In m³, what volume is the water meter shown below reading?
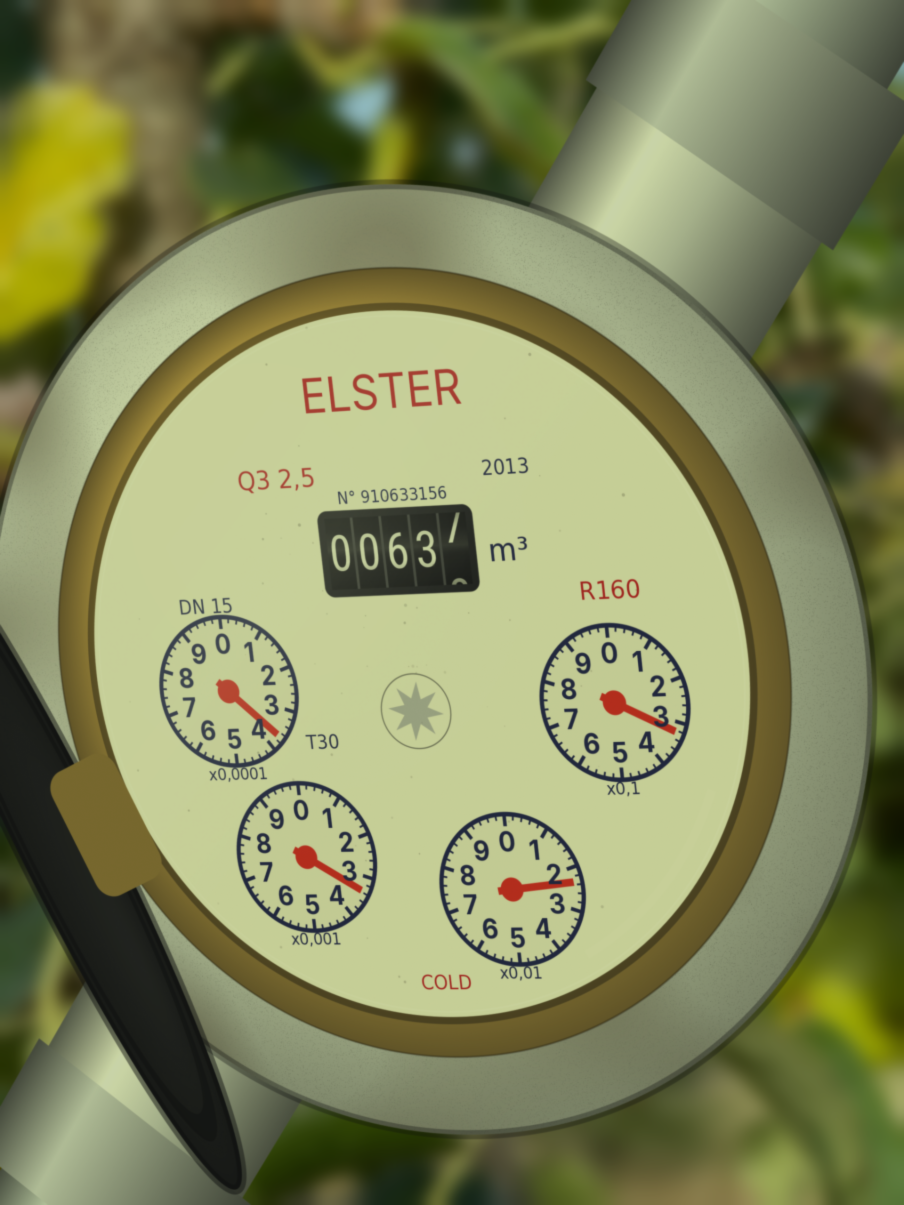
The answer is 637.3233 m³
